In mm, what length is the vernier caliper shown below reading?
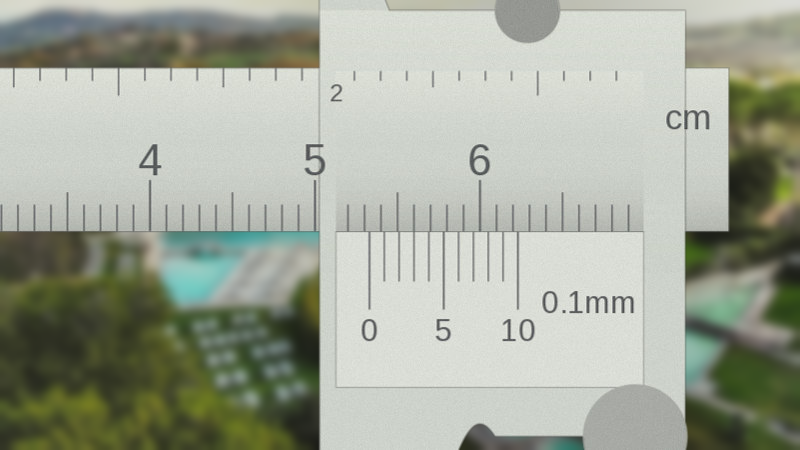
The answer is 53.3 mm
